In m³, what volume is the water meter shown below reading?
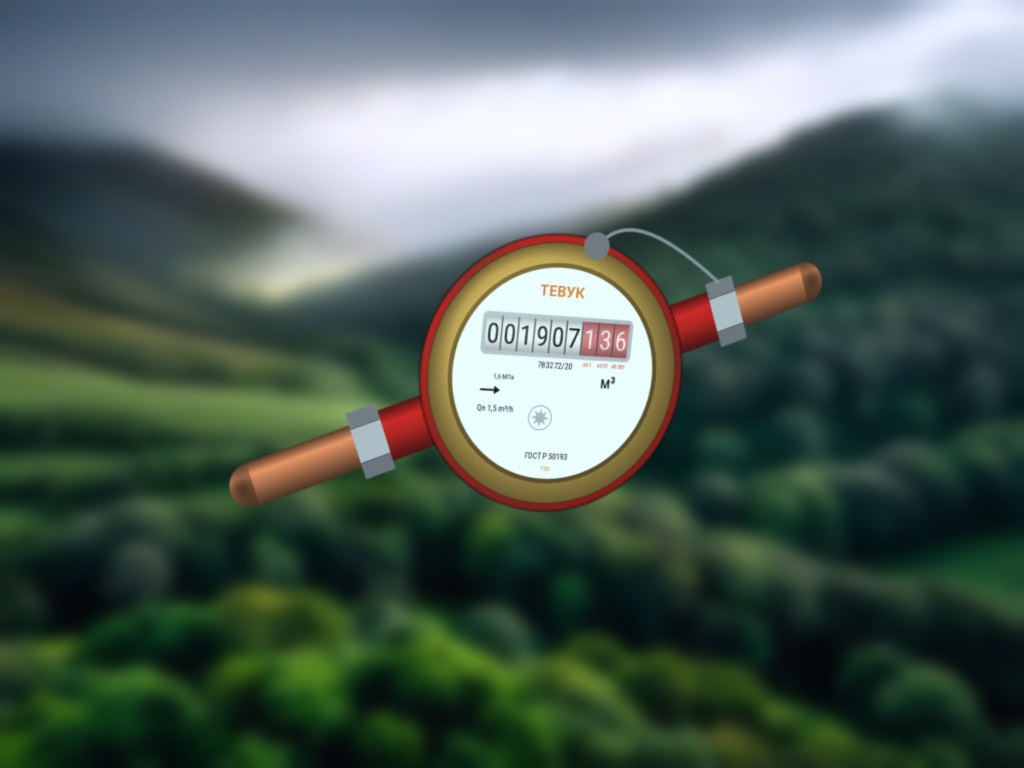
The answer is 1907.136 m³
